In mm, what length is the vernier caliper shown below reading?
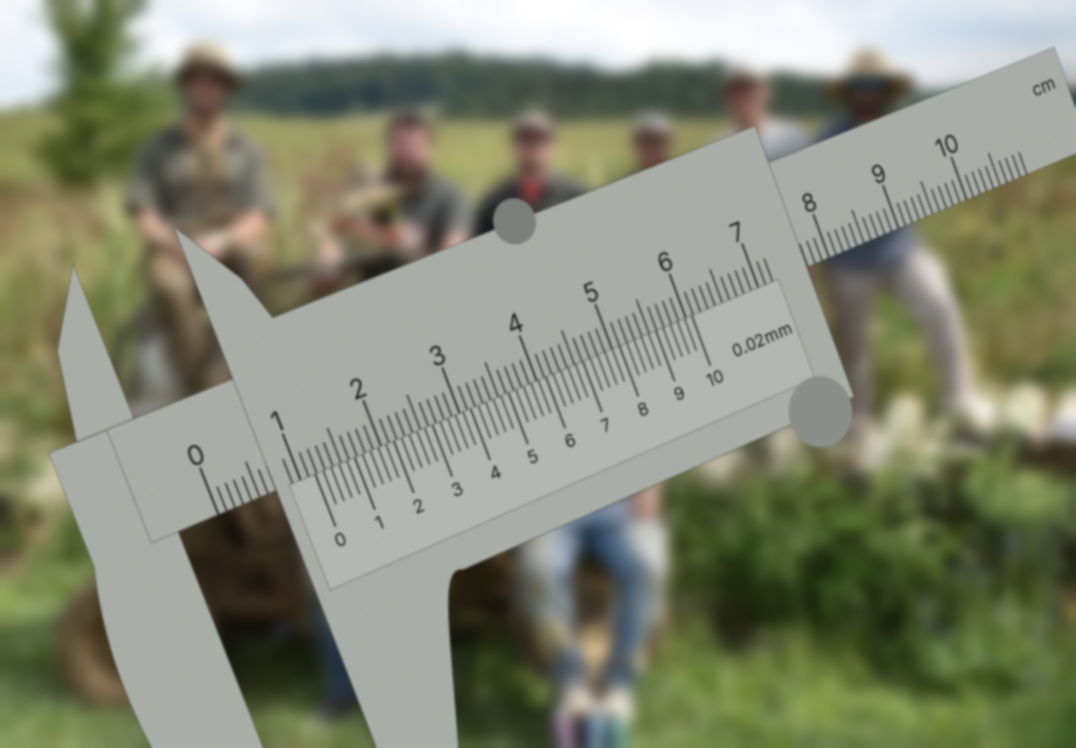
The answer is 11.8 mm
